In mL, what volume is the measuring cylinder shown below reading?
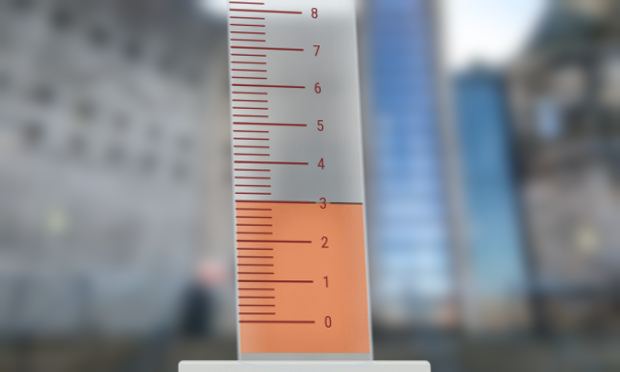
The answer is 3 mL
